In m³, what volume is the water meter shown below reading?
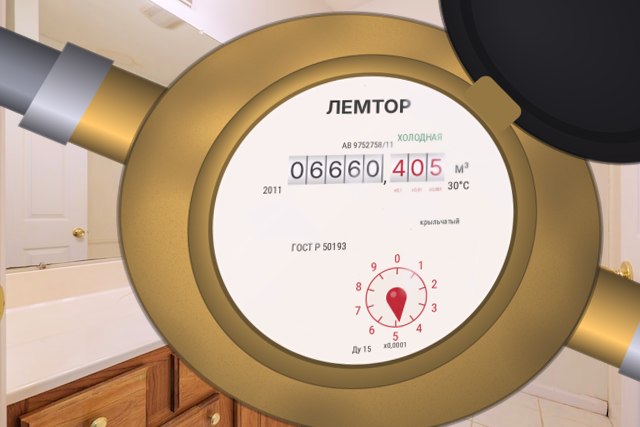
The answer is 6660.4054 m³
